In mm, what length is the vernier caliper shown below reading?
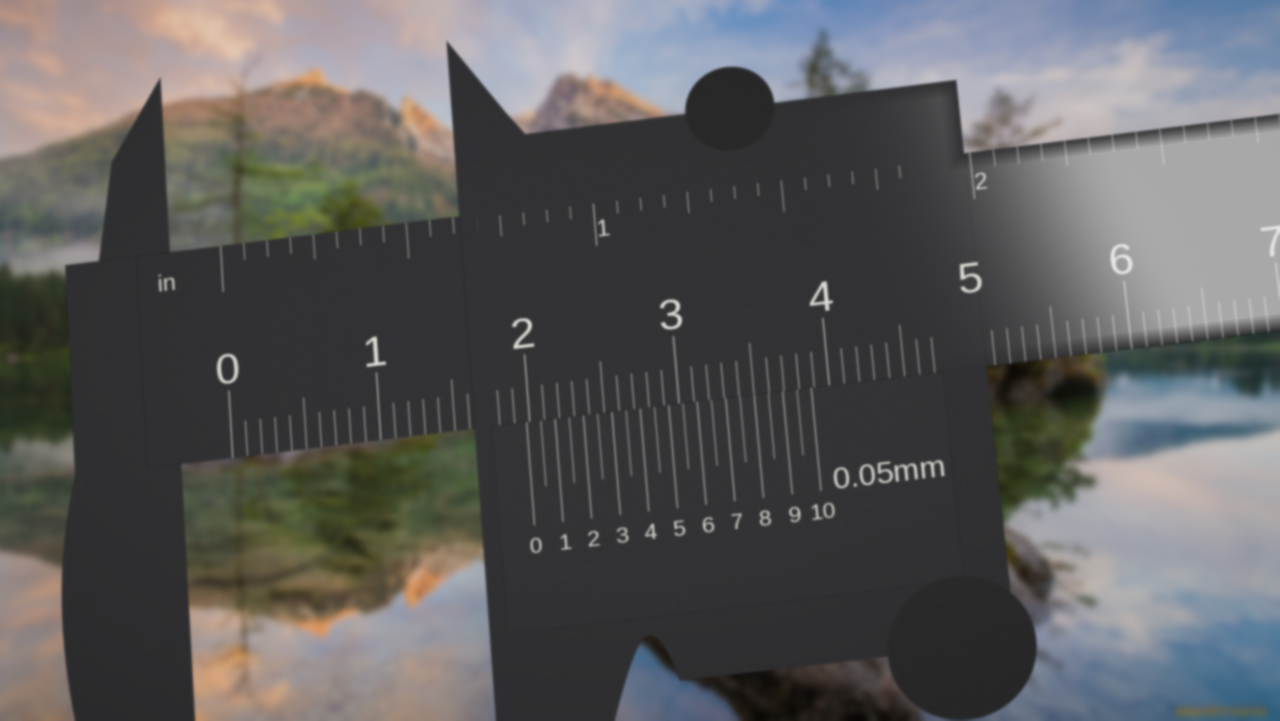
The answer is 19.8 mm
